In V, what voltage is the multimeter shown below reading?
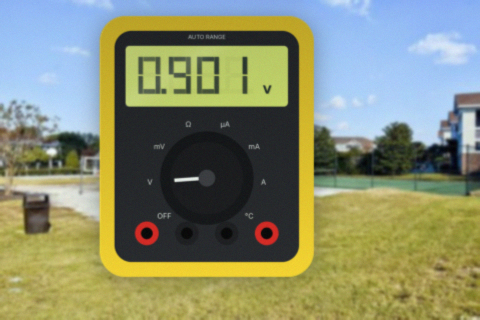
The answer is 0.901 V
